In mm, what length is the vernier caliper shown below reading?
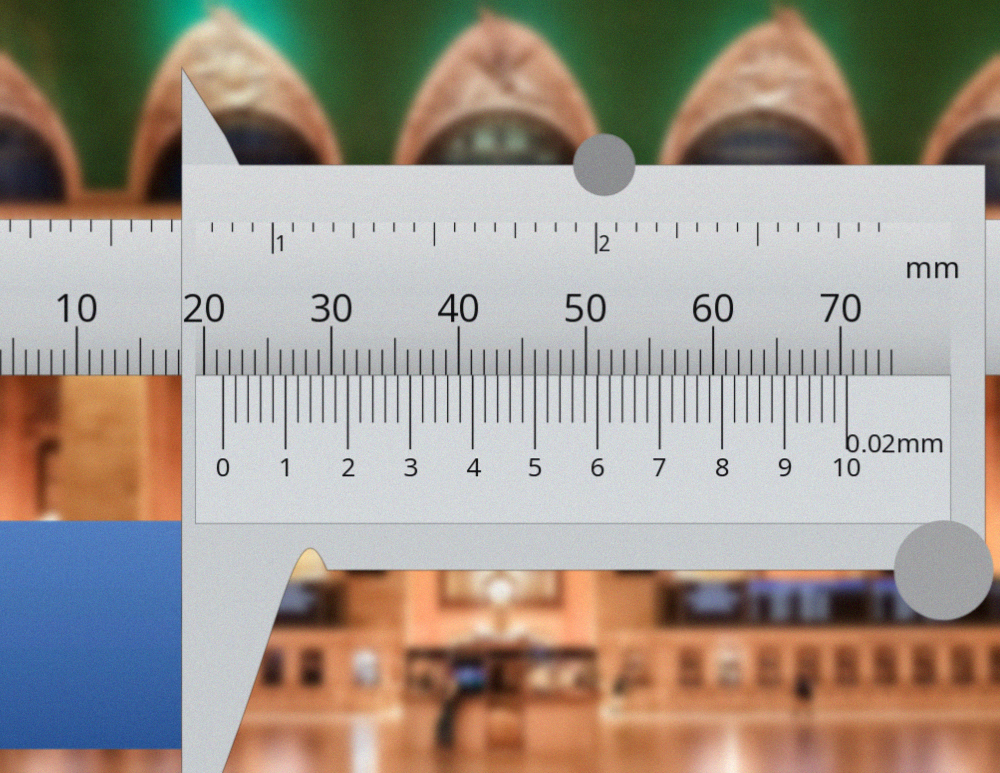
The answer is 21.5 mm
